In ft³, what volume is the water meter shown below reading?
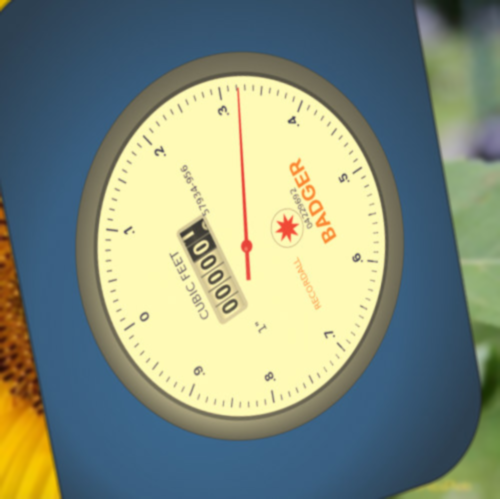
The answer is 1.32 ft³
